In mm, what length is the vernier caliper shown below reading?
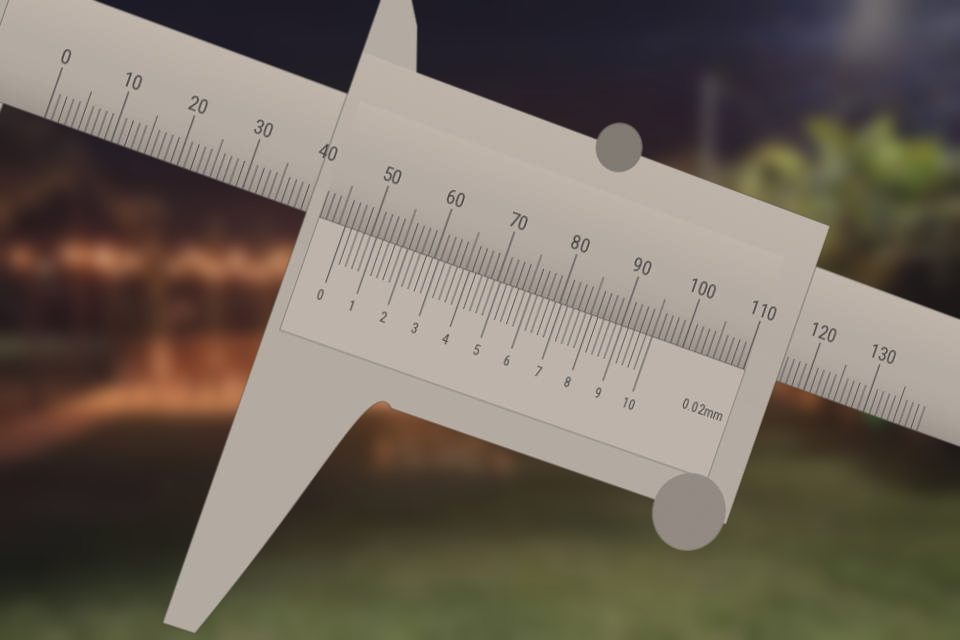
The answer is 46.0 mm
